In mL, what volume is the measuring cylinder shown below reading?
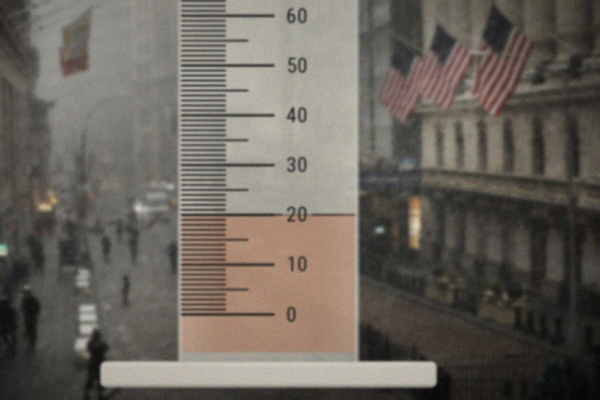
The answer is 20 mL
